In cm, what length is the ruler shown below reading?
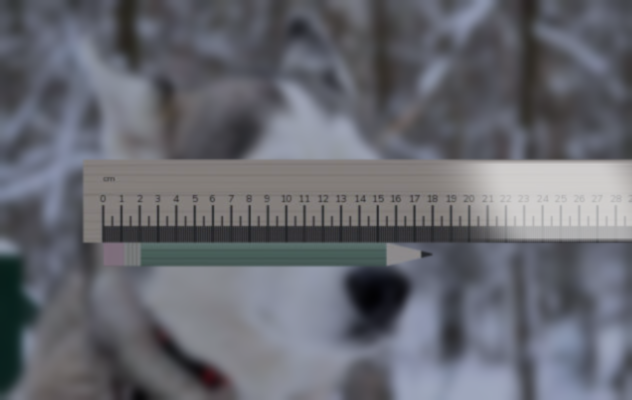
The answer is 18 cm
